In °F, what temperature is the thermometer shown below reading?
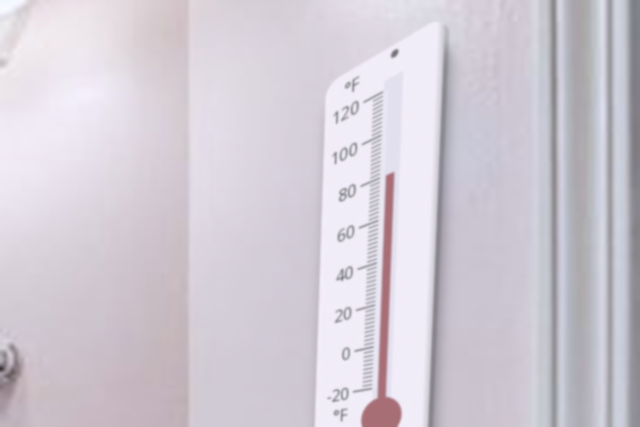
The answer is 80 °F
